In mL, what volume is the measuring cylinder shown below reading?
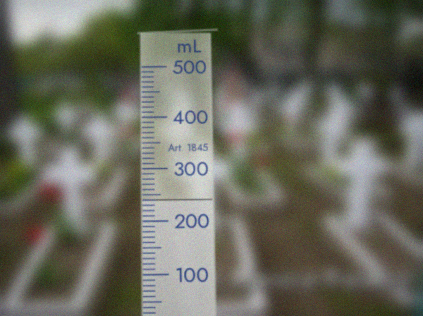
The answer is 240 mL
